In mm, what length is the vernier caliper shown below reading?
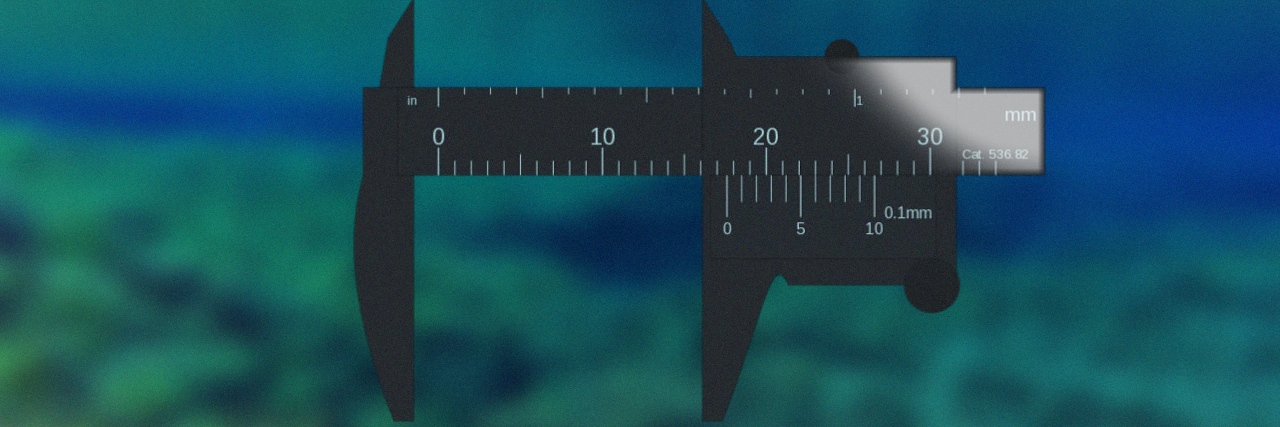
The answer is 17.6 mm
